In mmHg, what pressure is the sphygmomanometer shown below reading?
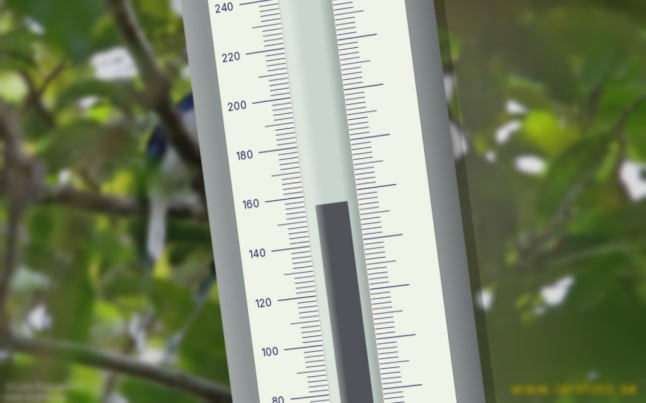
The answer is 156 mmHg
